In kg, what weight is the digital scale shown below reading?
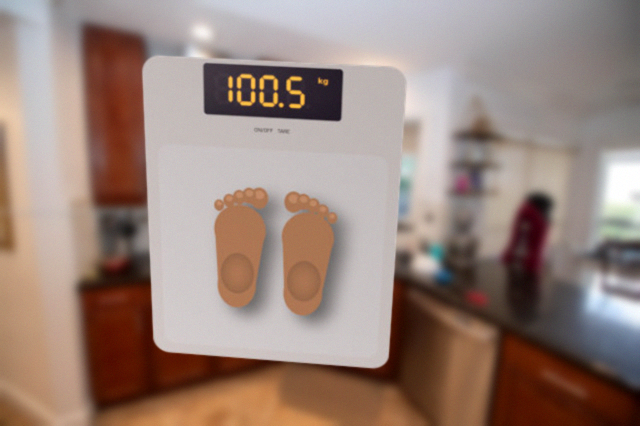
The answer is 100.5 kg
